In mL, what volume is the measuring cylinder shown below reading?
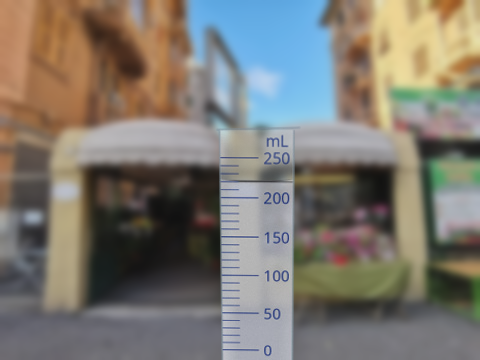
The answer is 220 mL
